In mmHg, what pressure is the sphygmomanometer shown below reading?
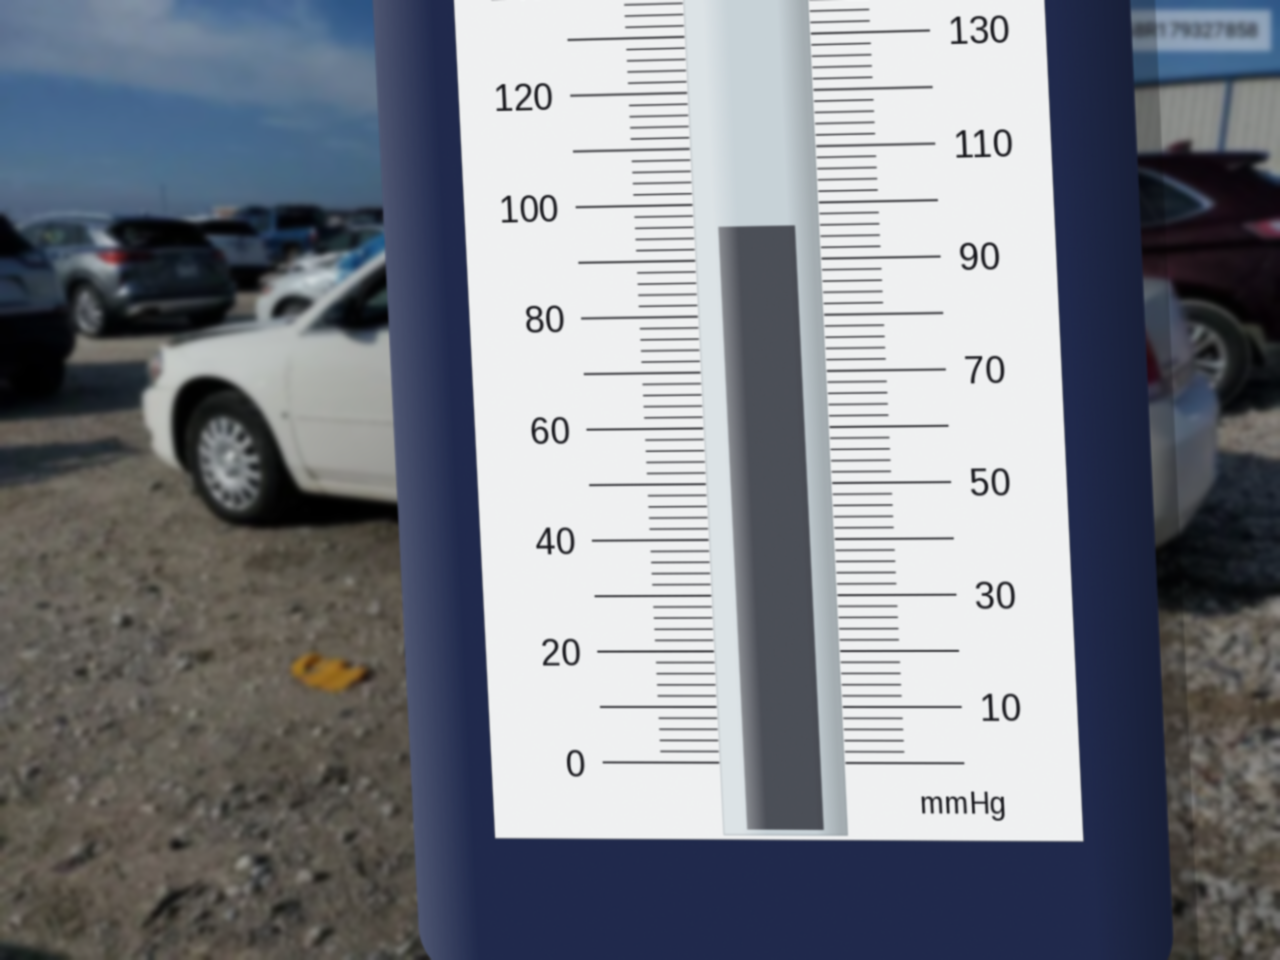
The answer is 96 mmHg
